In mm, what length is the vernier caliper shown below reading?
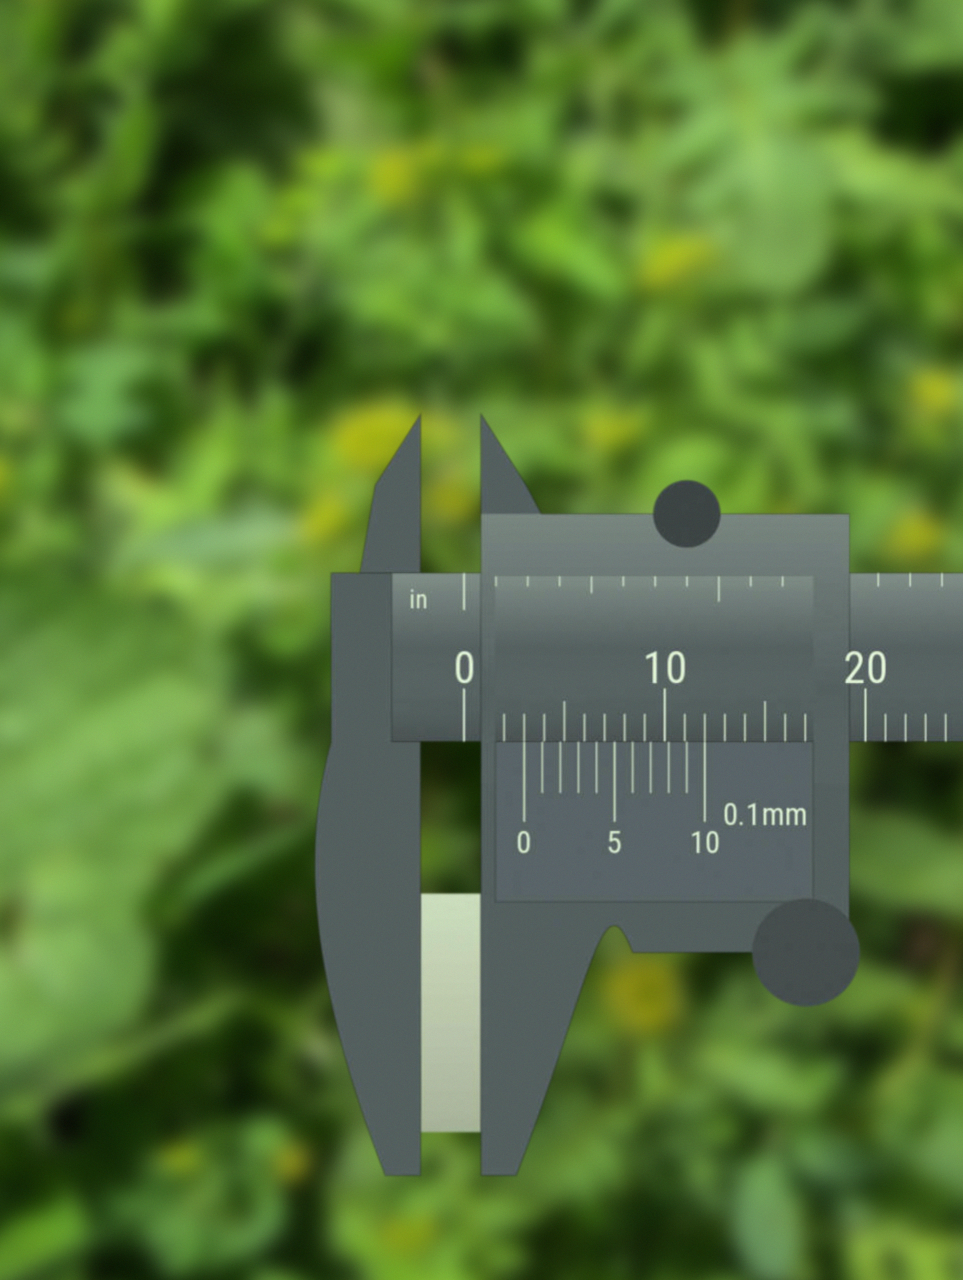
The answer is 3.0 mm
